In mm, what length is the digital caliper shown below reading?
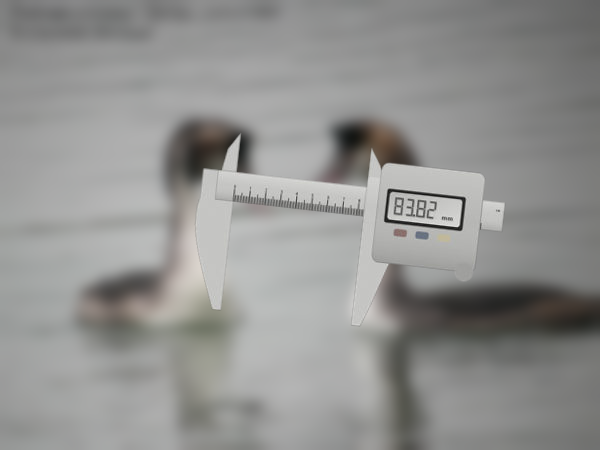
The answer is 83.82 mm
